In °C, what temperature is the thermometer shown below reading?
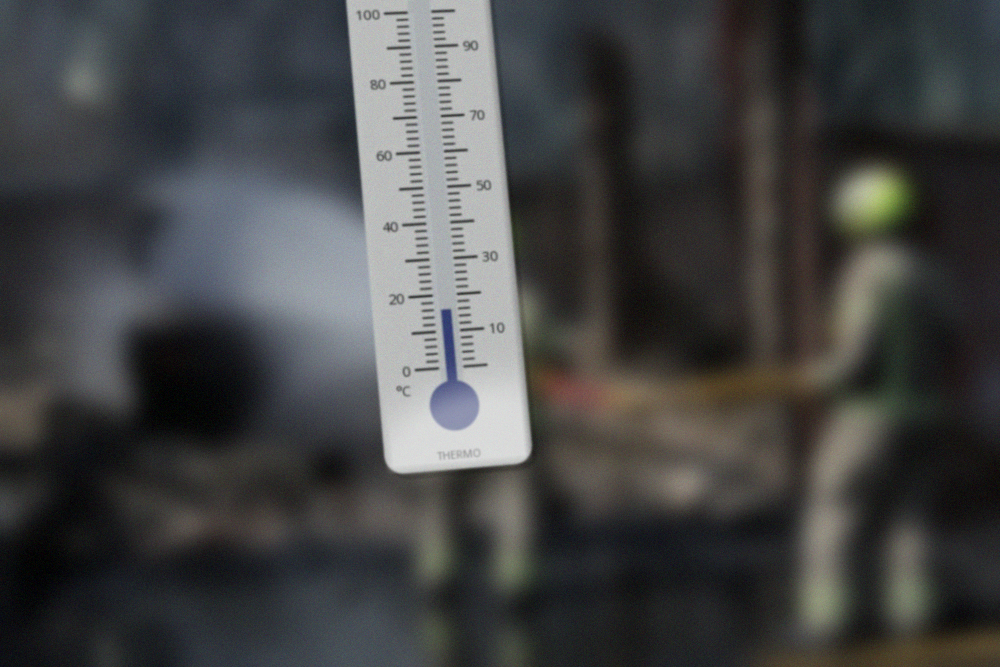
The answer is 16 °C
